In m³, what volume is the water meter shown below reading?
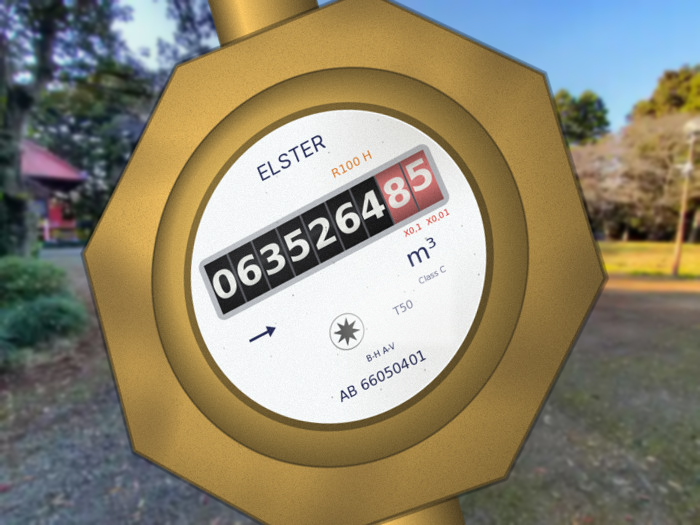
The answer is 635264.85 m³
